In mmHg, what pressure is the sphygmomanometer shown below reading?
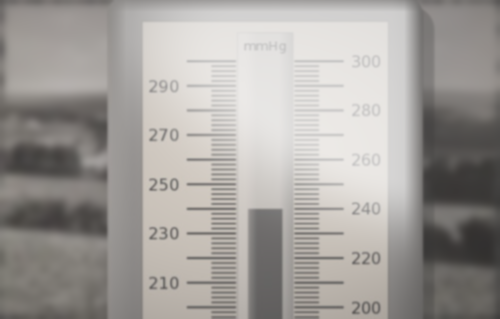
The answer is 240 mmHg
